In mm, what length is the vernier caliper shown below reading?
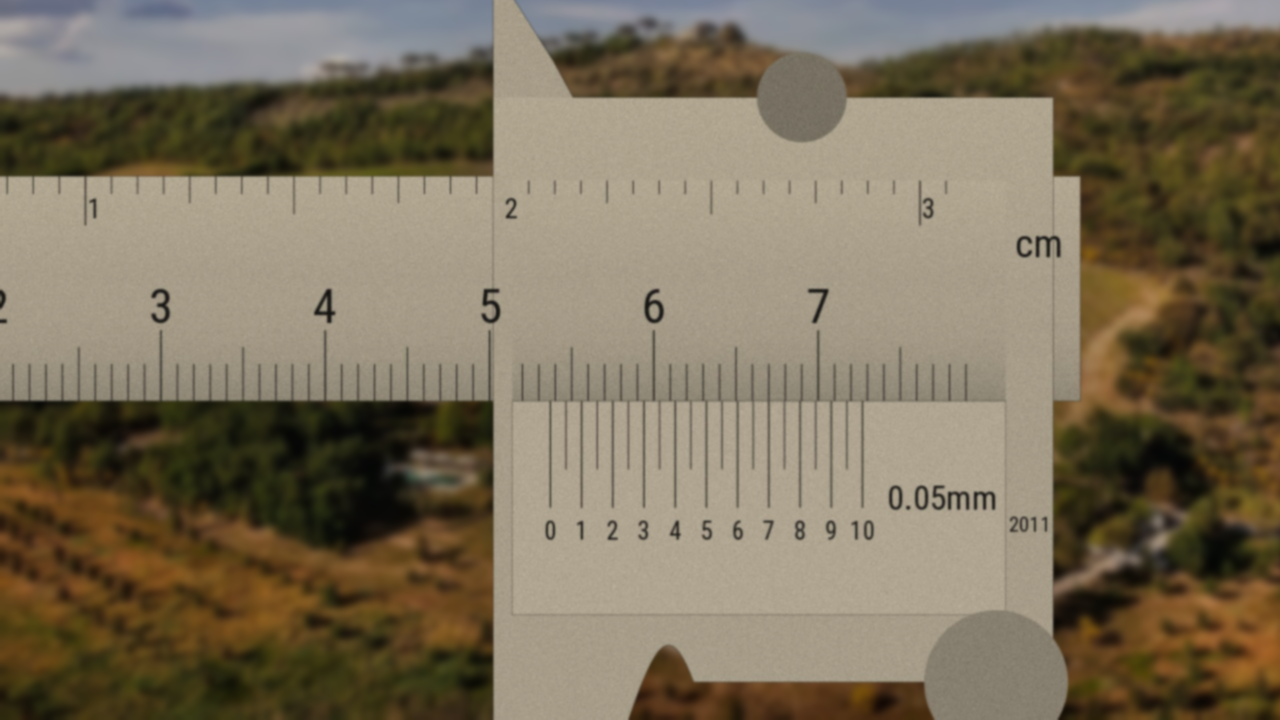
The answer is 53.7 mm
